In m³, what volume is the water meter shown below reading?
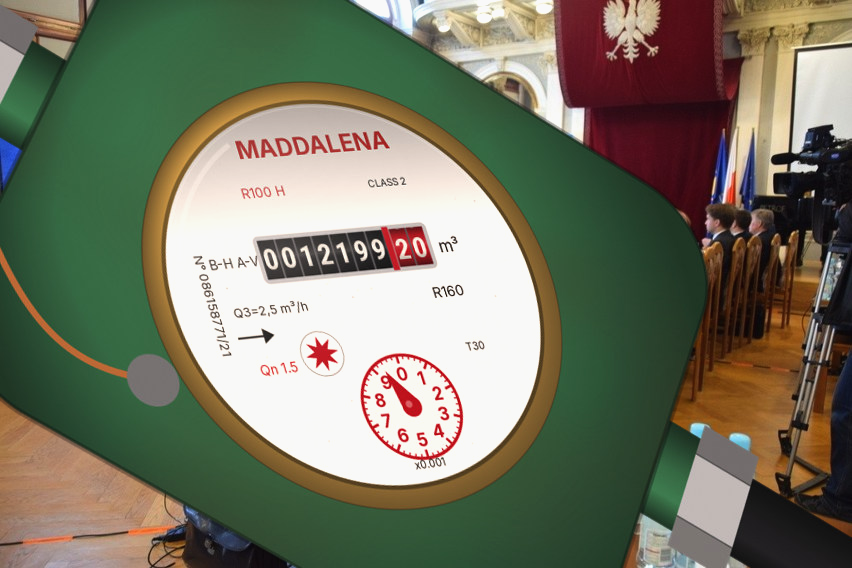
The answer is 12199.199 m³
